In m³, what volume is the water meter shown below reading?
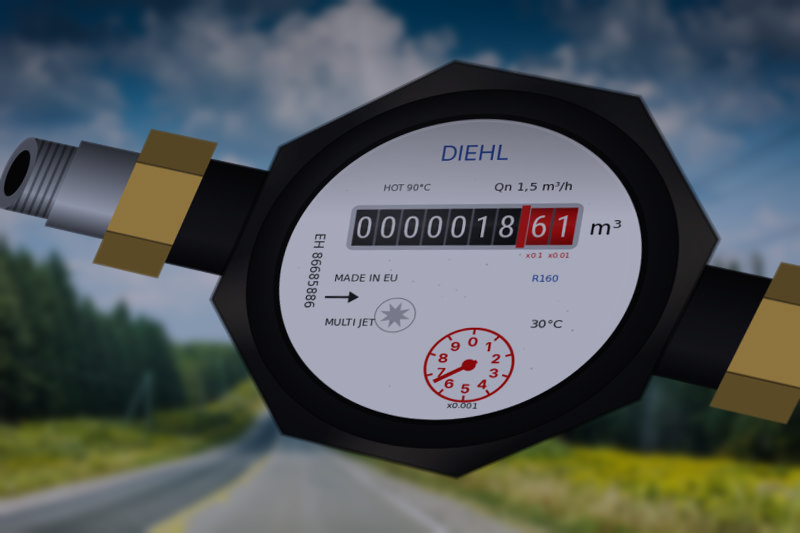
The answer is 18.616 m³
